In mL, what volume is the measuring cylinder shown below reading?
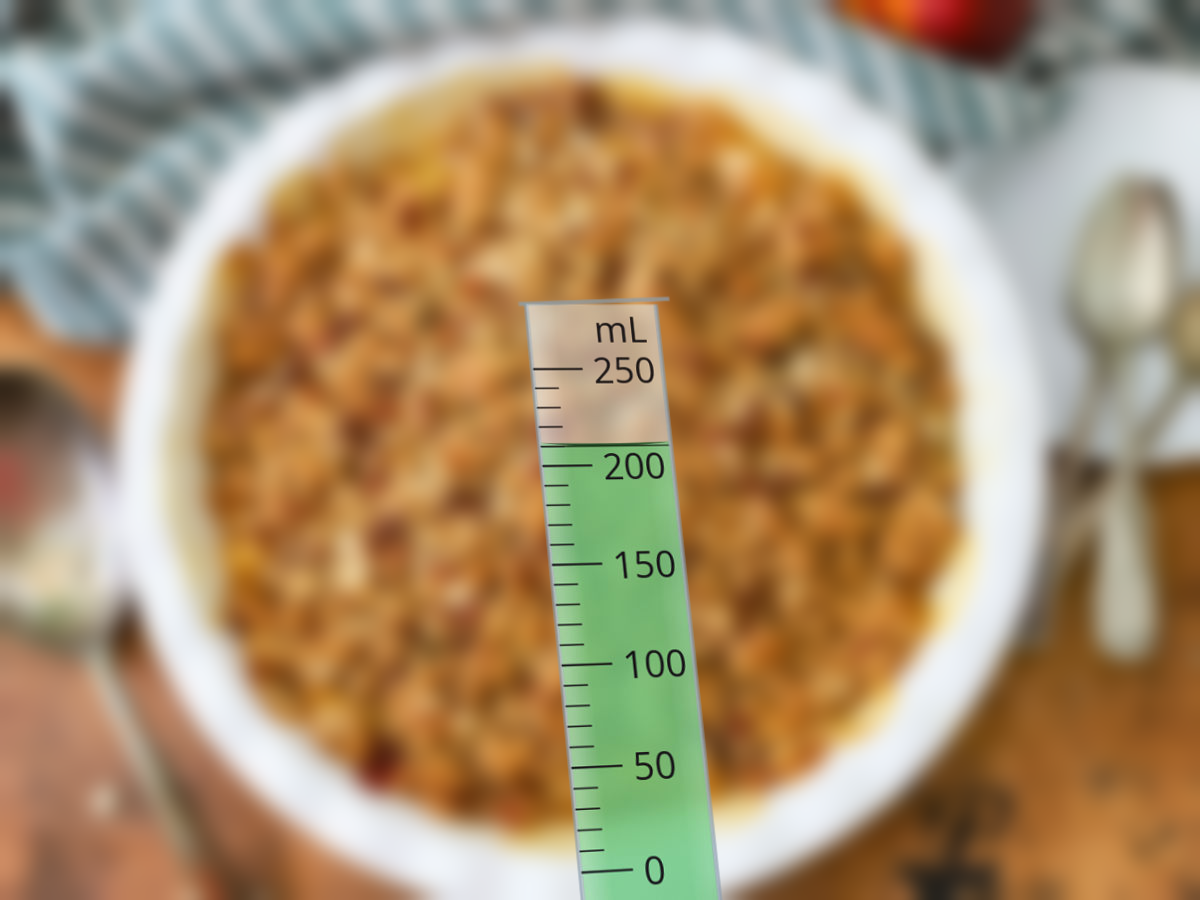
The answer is 210 mL
